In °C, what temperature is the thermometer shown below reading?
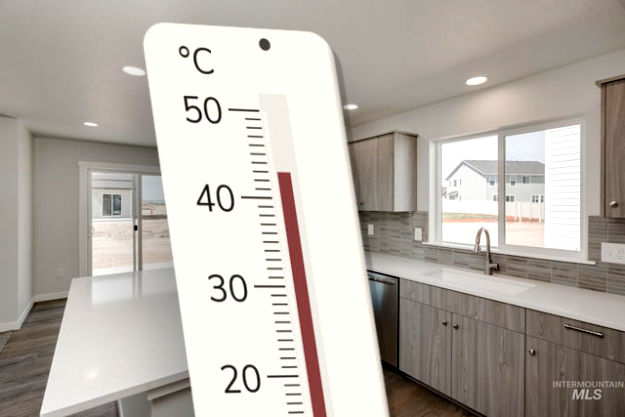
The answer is 43 °C
